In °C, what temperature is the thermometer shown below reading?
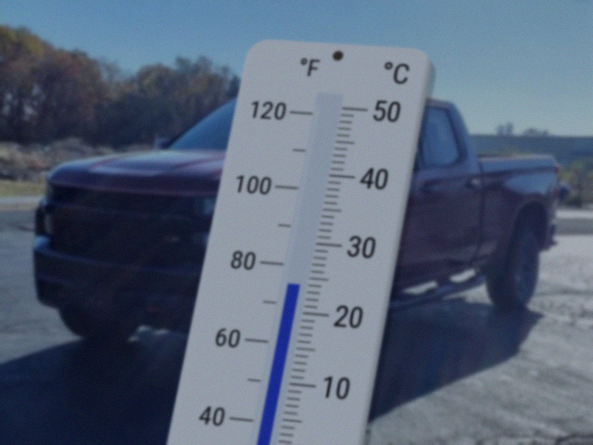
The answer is 24 °C
